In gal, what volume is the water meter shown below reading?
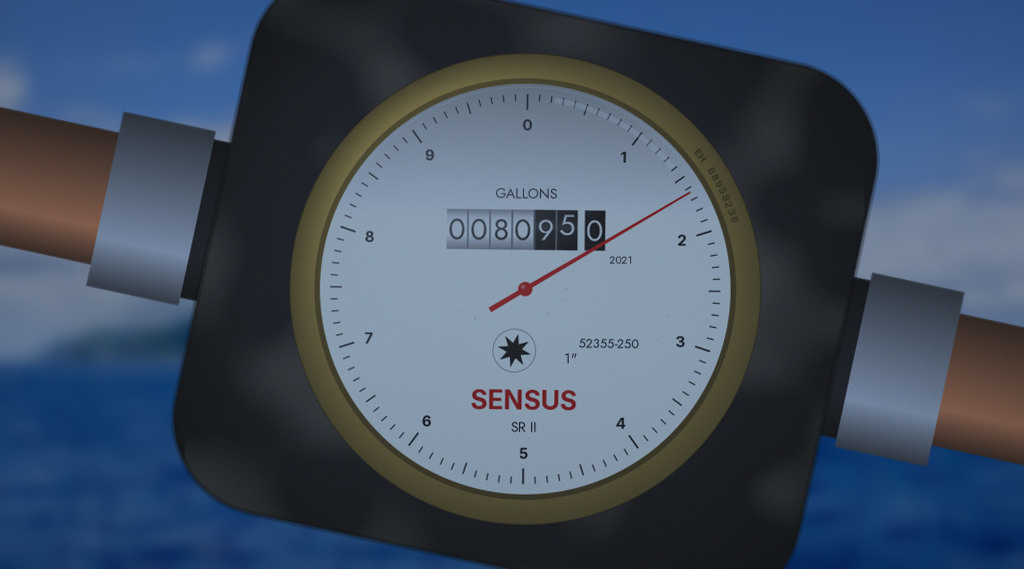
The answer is 80951.6 gal
